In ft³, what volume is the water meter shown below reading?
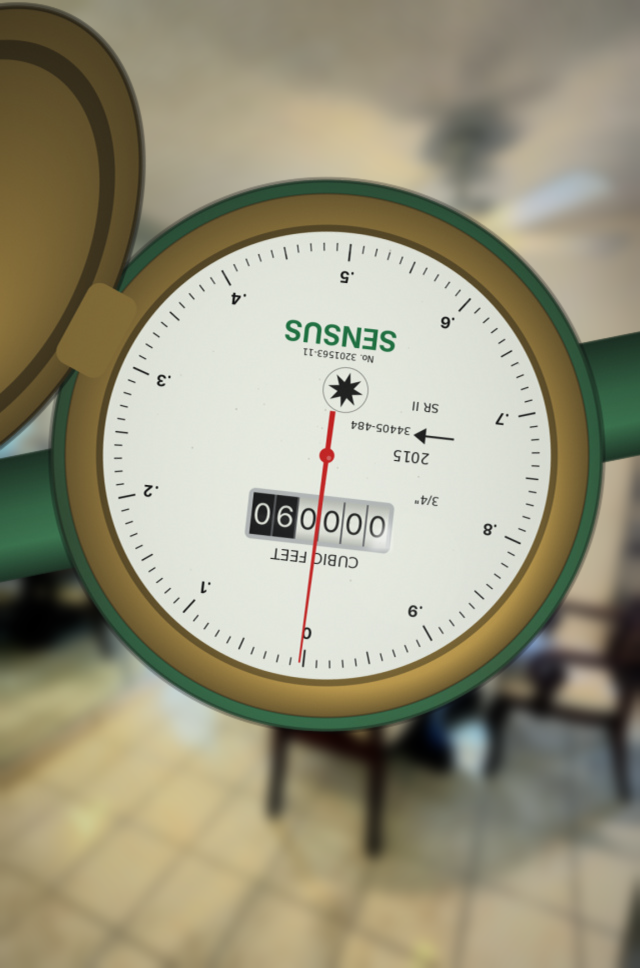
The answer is 90.00 ft³
